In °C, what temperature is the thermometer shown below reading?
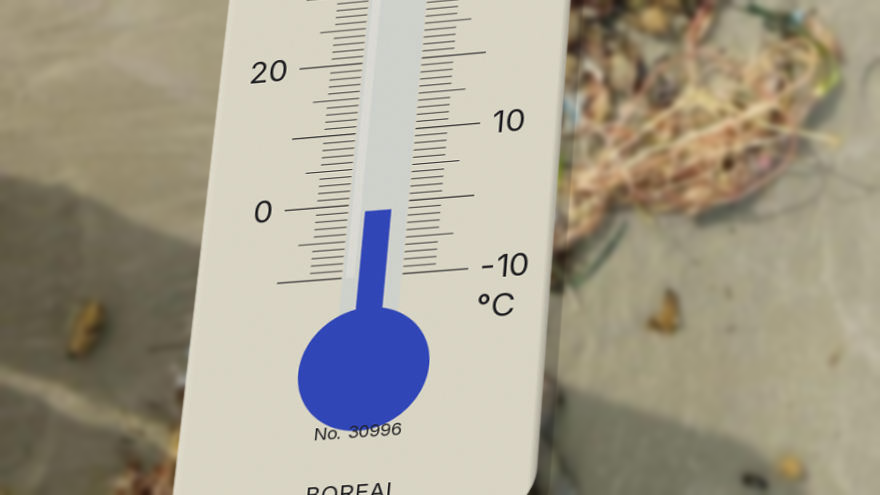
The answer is -1 °C
